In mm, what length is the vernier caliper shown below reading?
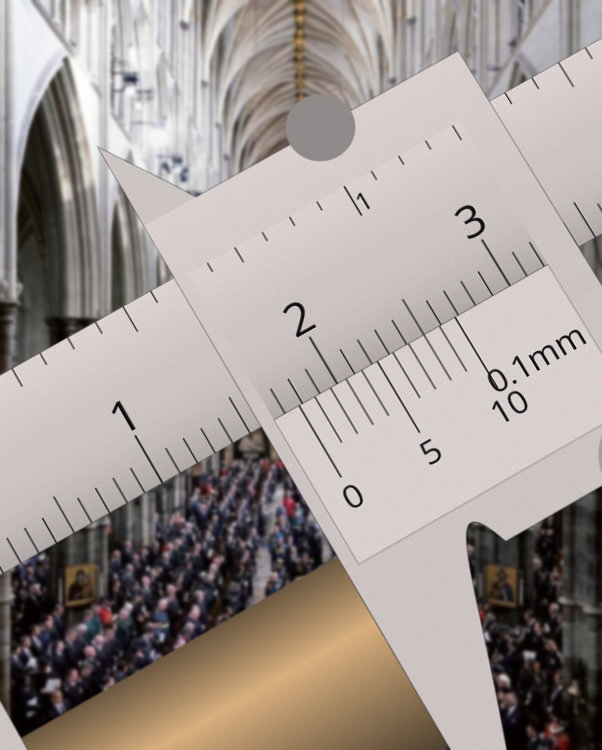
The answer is 17.8 mm
